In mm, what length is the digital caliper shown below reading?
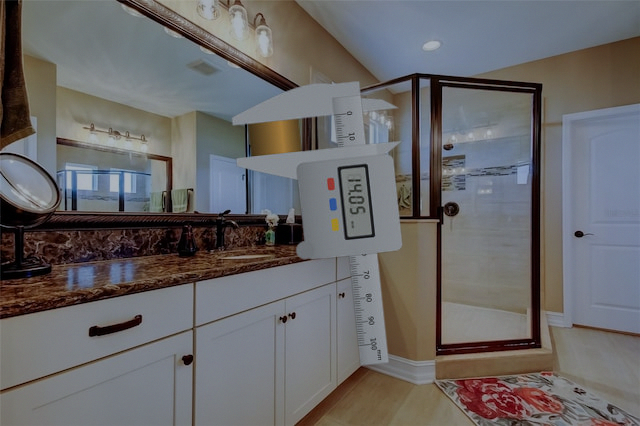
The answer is 14.05 mm
